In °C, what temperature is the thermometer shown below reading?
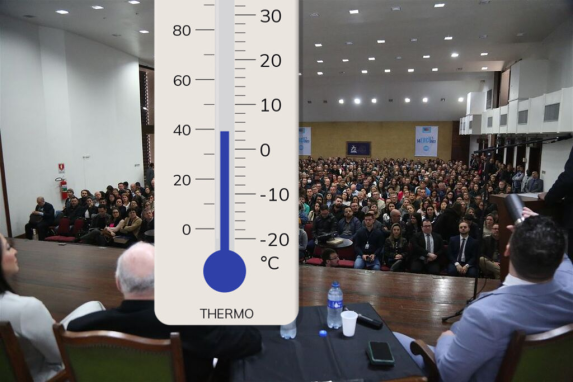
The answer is 4 °C
